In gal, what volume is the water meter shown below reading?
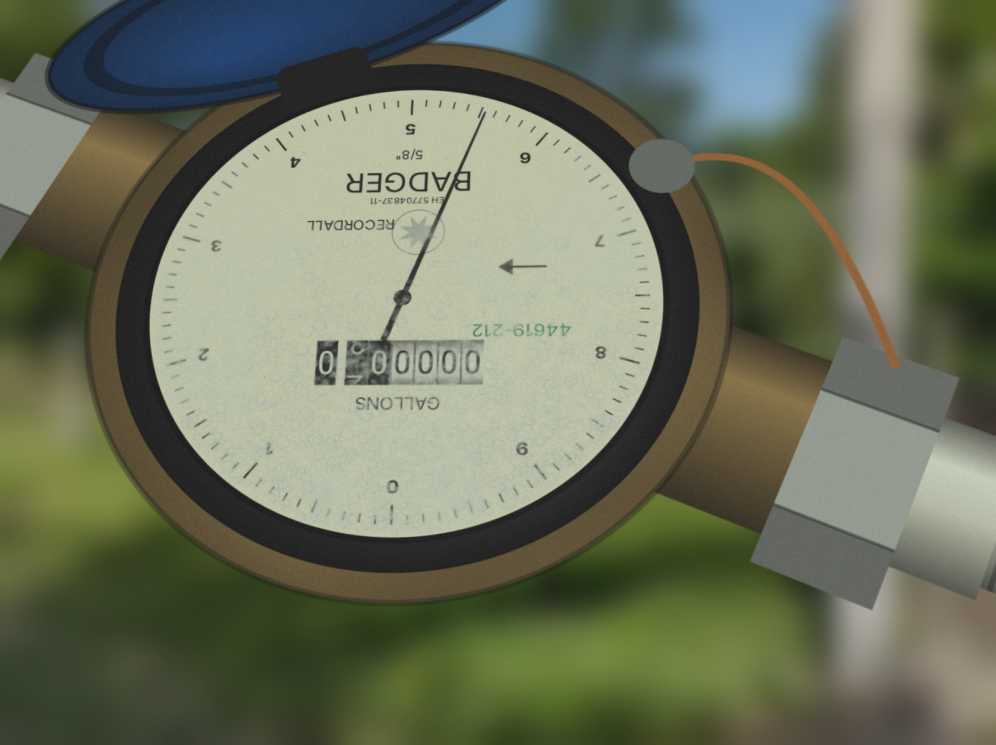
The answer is 25.5 gal
